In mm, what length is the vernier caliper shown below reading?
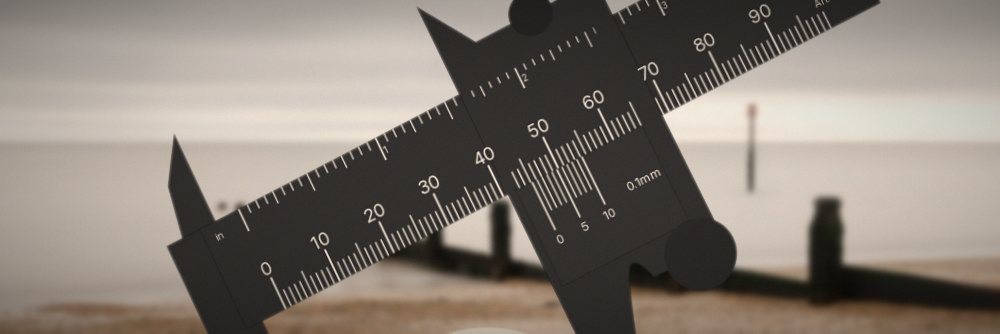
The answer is 45.2 mm
